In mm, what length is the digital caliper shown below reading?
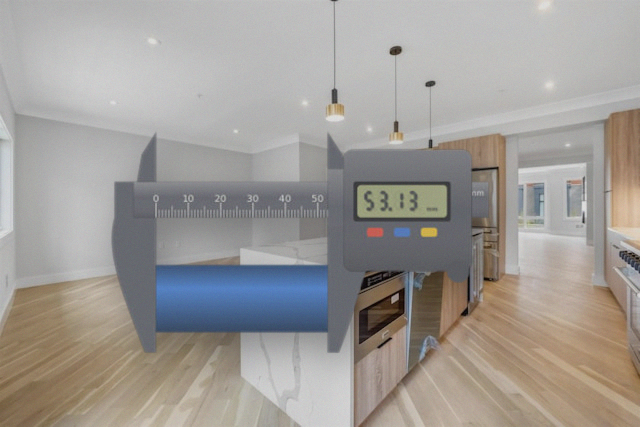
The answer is 53.13 mm
